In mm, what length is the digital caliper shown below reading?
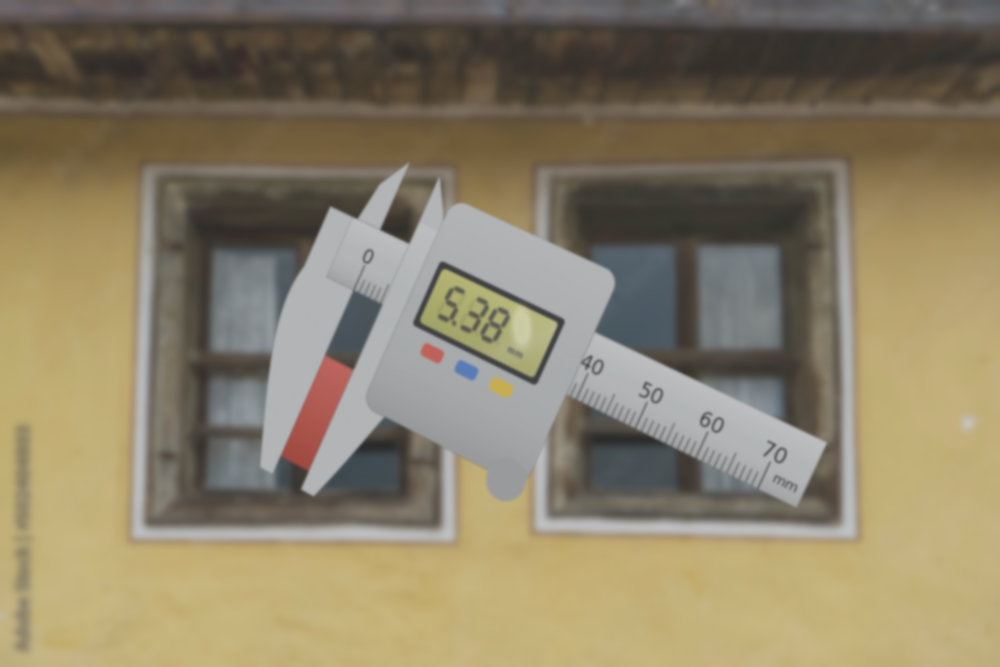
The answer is 5.38 mm
